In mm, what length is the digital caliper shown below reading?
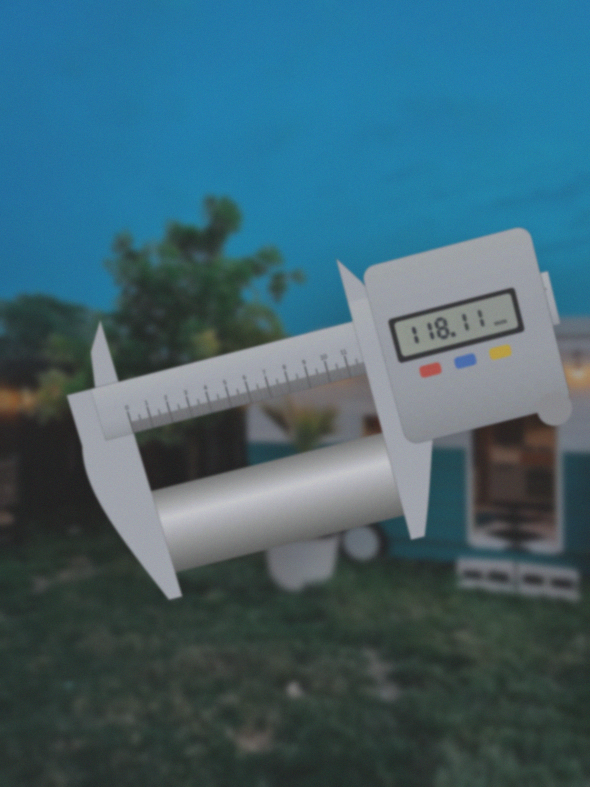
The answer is 118.11 mm
